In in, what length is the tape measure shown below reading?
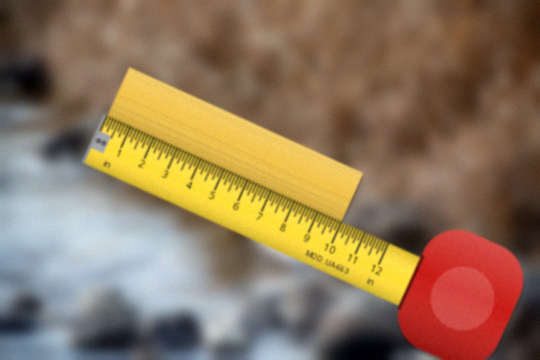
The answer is 10 in
